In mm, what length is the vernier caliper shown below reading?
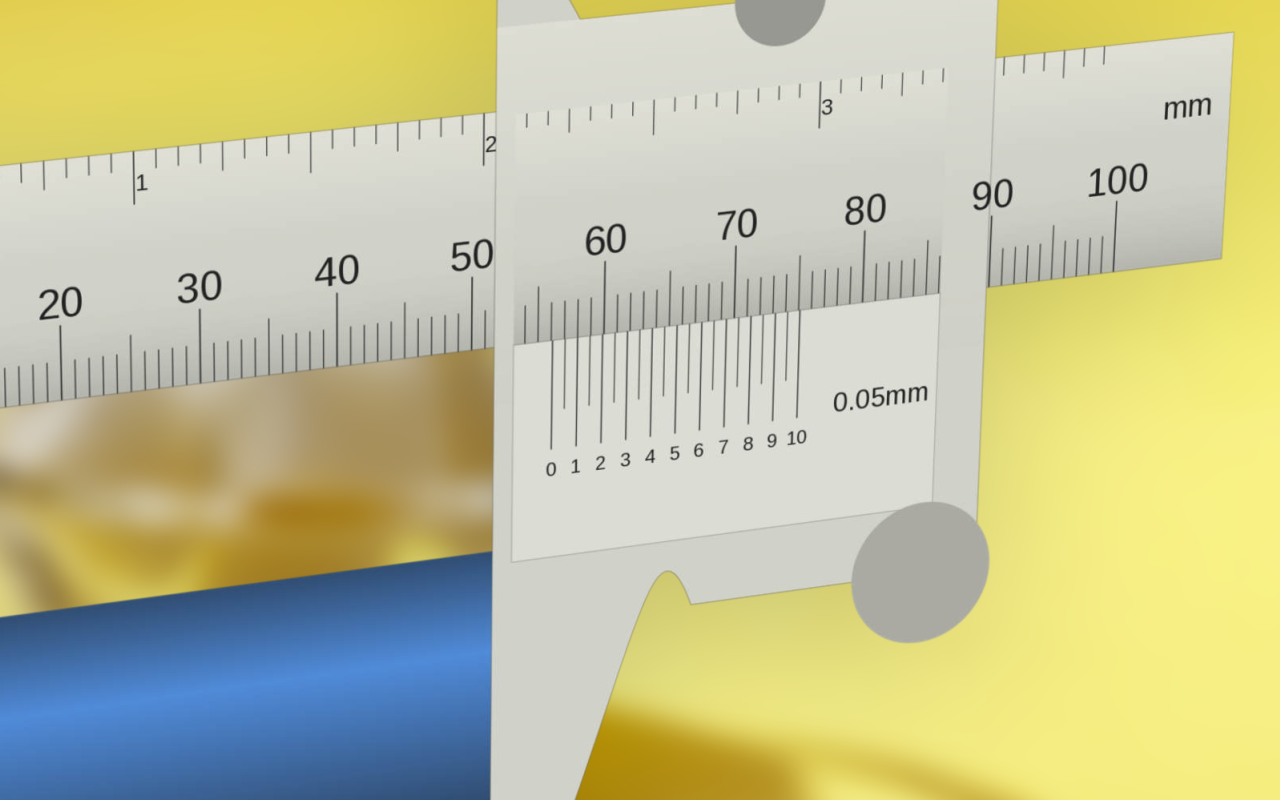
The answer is 56.1 mm
